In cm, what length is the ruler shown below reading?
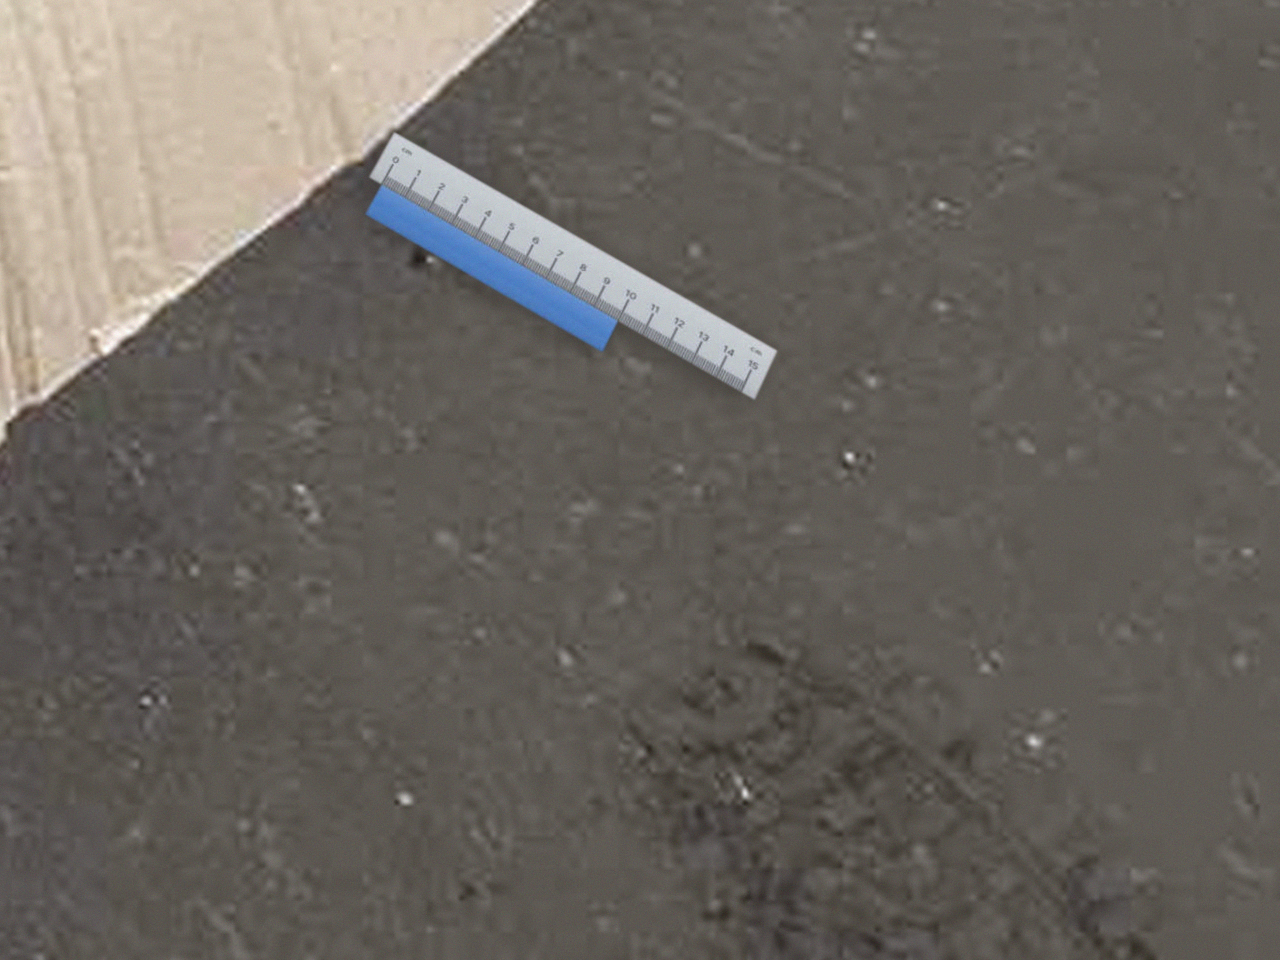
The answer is 10 cm
